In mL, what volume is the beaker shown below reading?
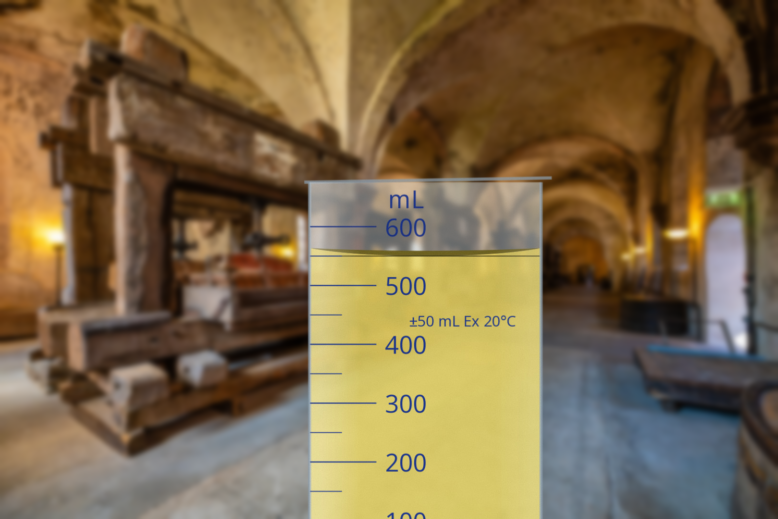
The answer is 550 mL
